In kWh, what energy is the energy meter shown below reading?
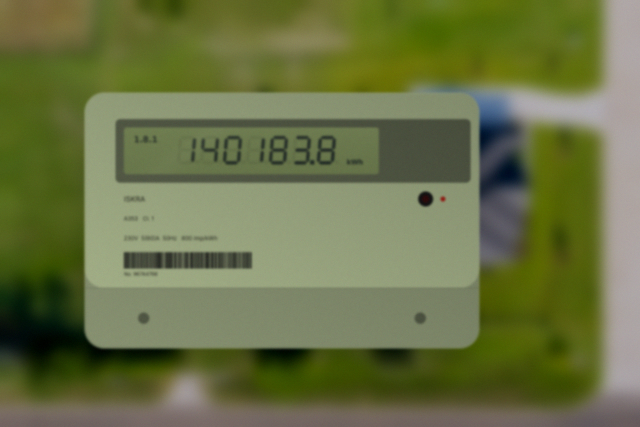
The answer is 140183.8 kWh
